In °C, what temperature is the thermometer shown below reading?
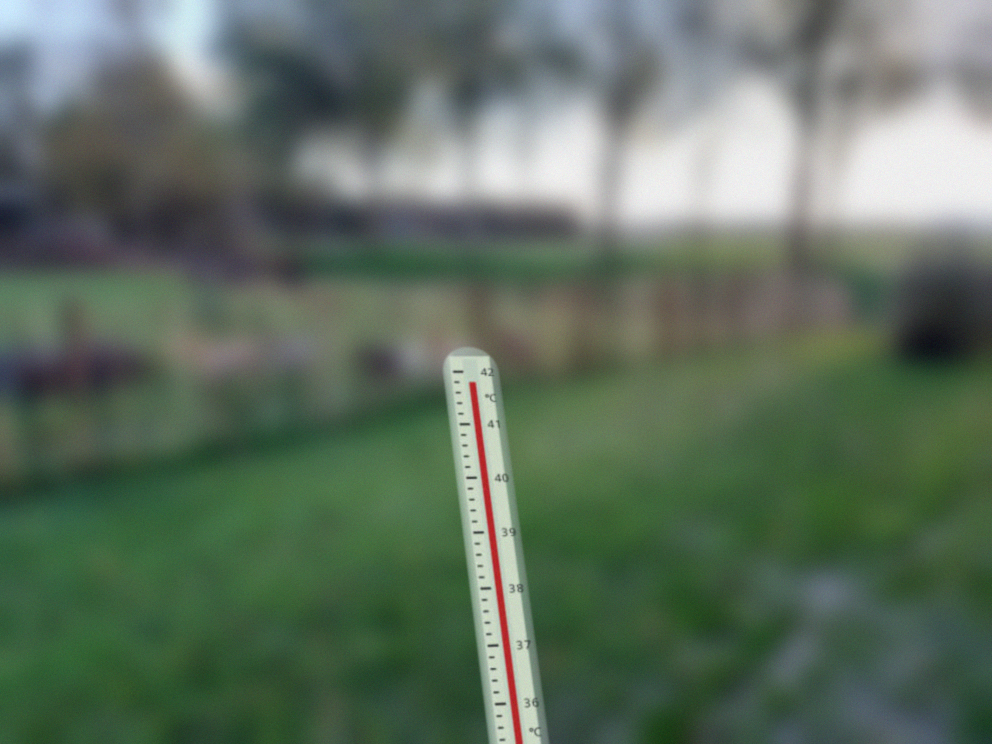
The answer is 41.8 °C
